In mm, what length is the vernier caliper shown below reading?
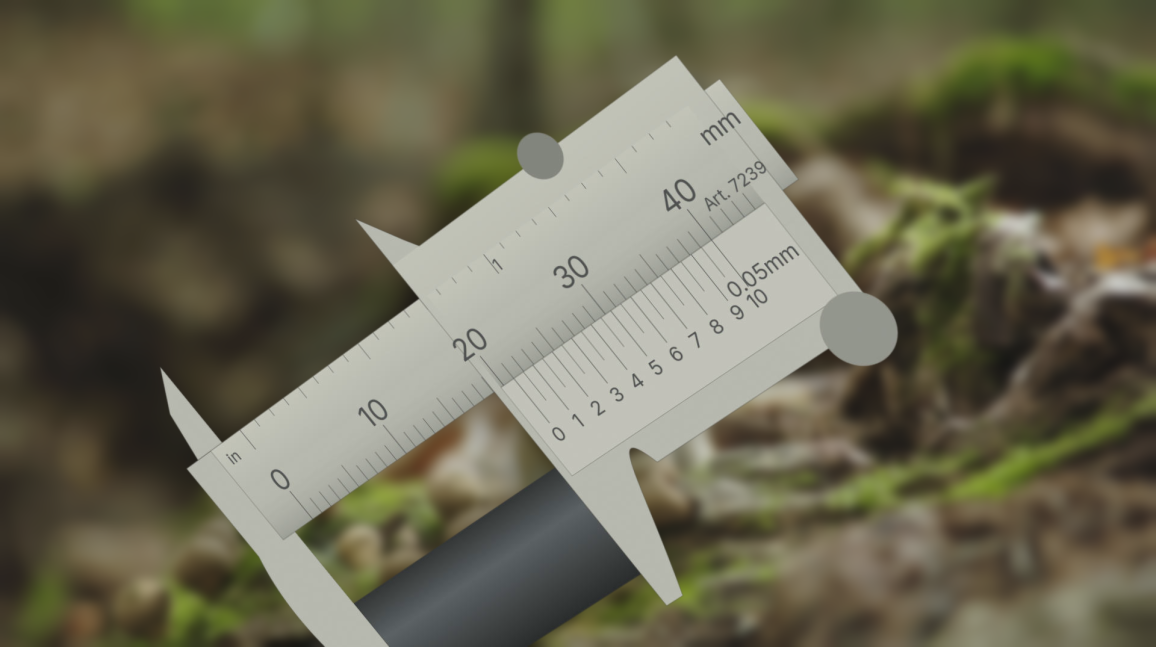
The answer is 21.0 mm
